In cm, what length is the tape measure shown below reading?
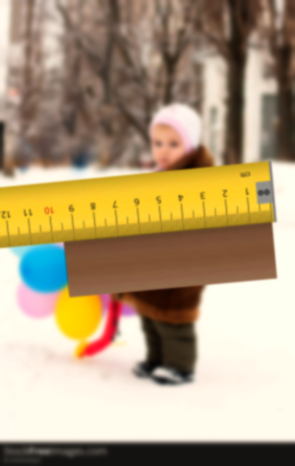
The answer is 9.5 cm
